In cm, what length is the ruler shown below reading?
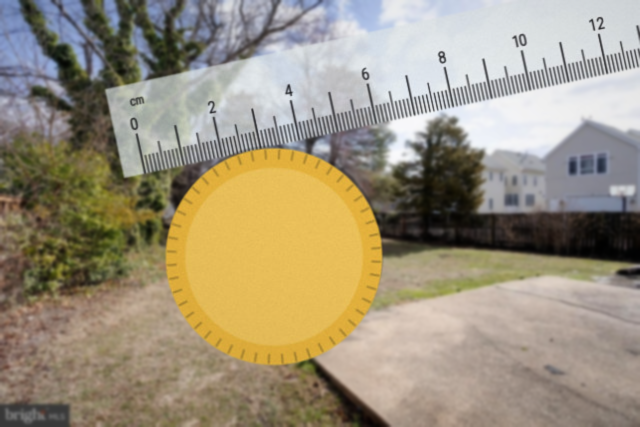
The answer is 5.5 cm
